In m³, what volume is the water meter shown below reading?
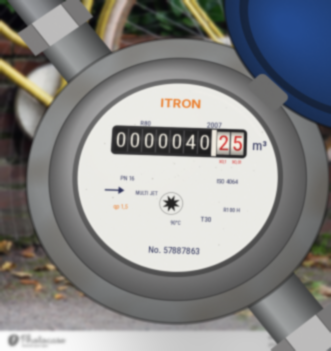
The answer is 40.25 m³
